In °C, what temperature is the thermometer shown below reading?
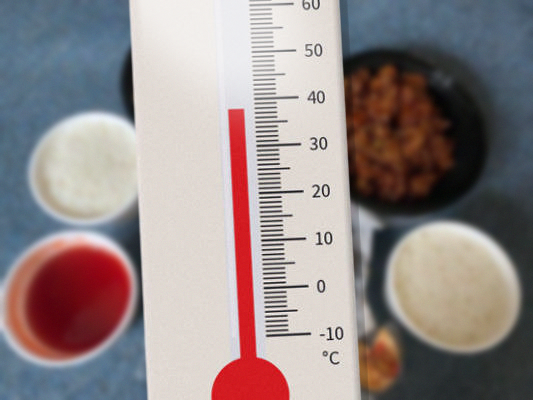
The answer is 38 °C
